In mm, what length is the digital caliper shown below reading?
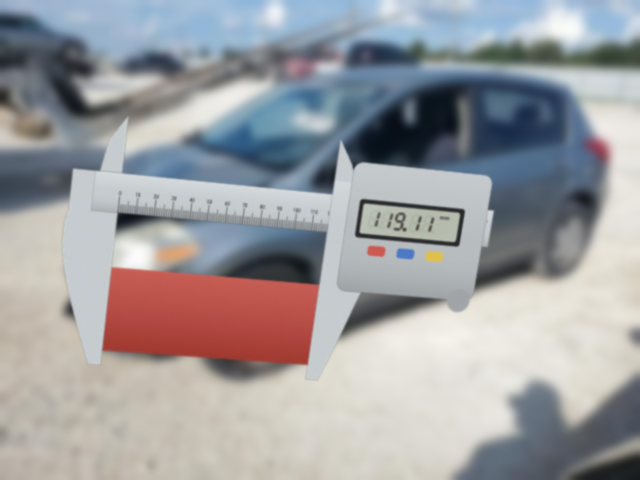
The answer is 119.11 mm
